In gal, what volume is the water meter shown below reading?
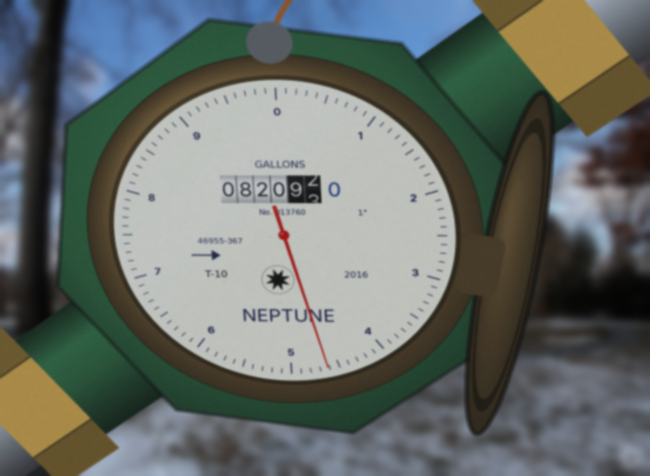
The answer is 820924.6 gal
